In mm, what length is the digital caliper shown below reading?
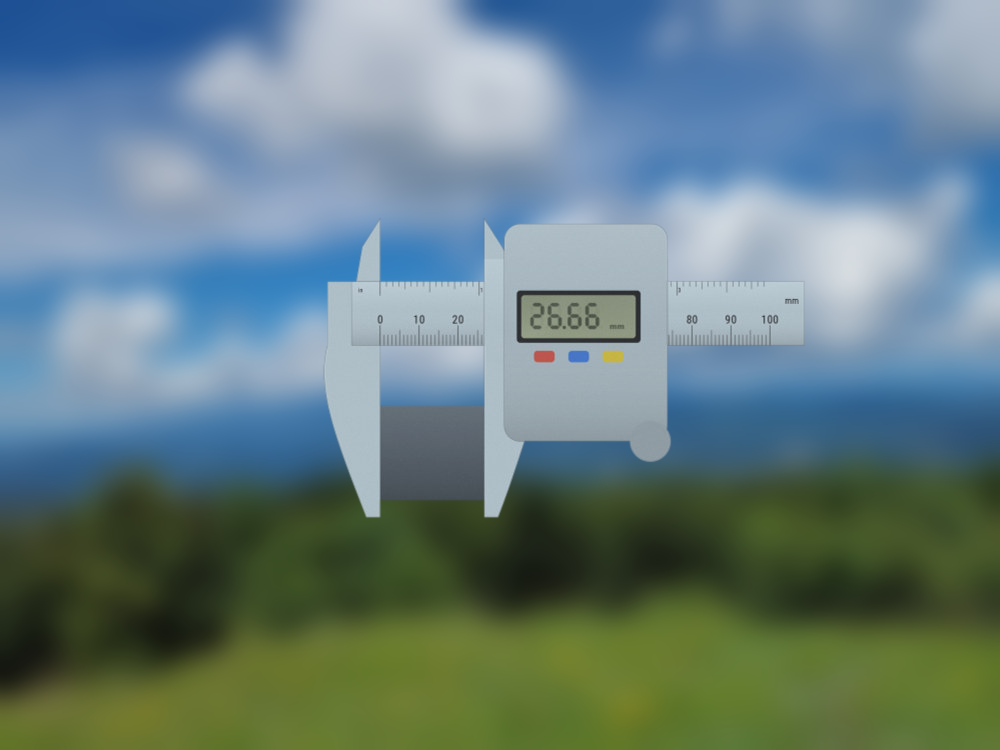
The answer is 26.66 mm
